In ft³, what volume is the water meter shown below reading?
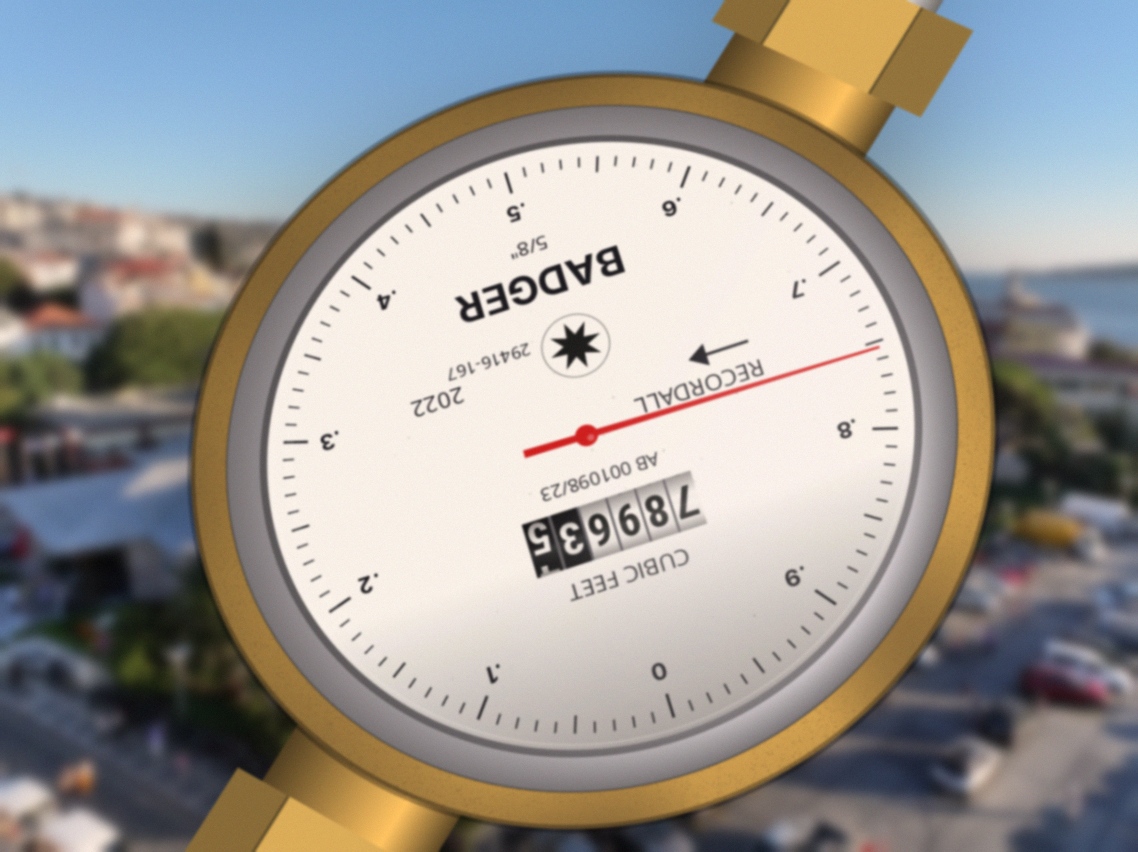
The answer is 789634.75 ft³
